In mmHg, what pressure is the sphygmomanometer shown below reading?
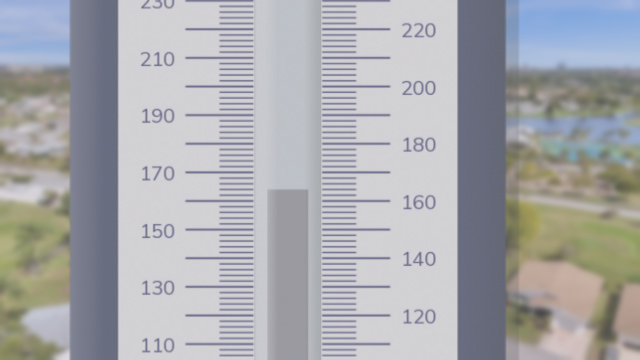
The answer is 164 mmHg
